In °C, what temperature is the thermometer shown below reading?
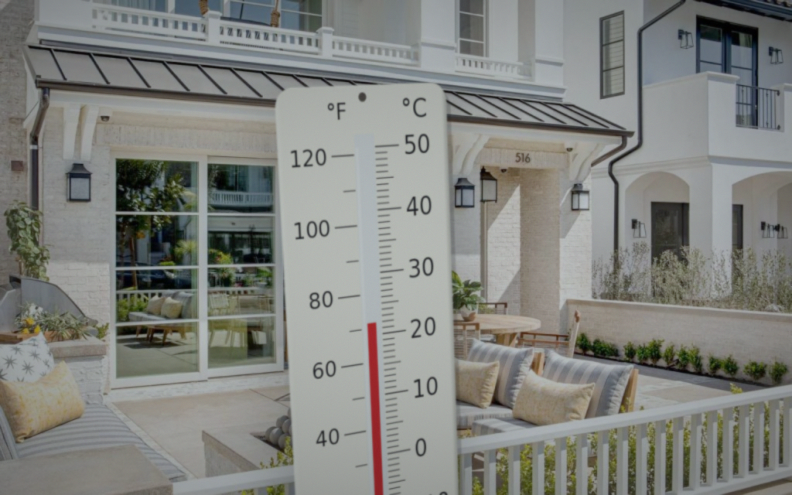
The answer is 22 °C
